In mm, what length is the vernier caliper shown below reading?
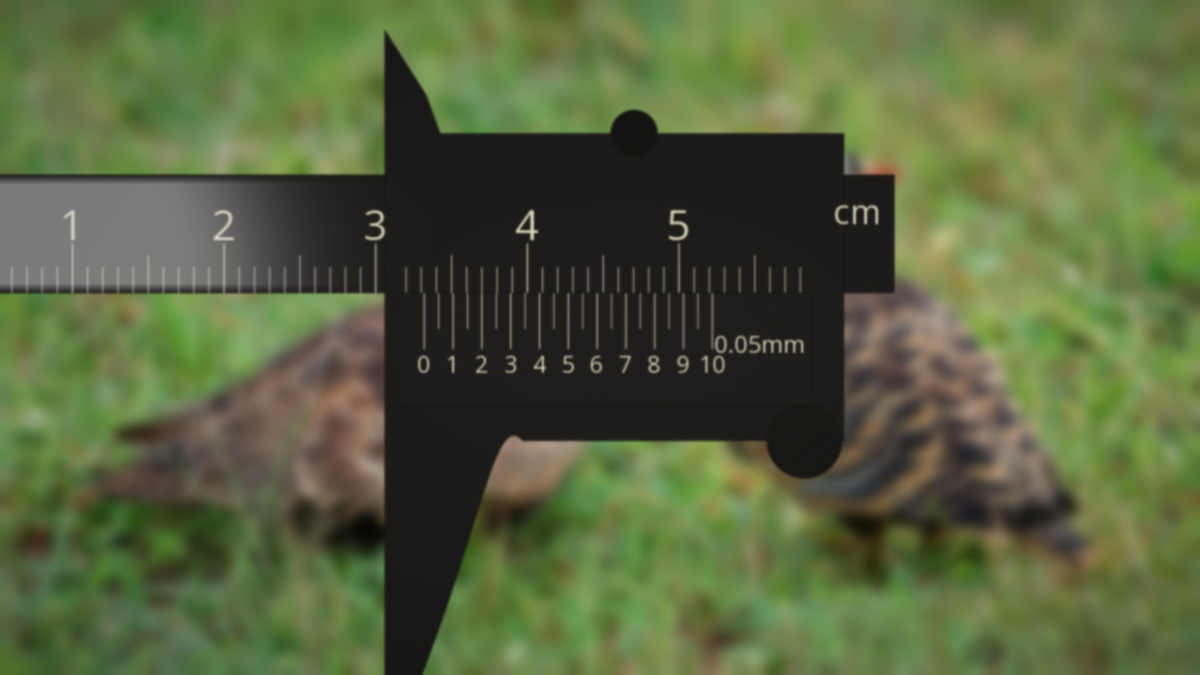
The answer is 33.2 mm
